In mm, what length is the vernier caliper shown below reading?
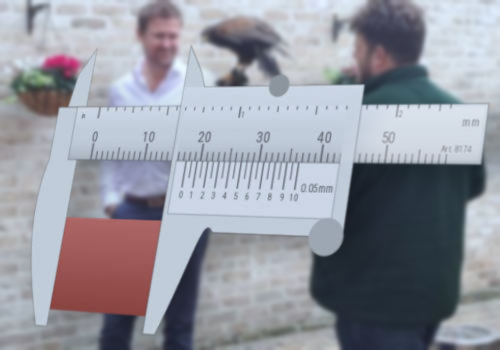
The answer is 17.5 mm
